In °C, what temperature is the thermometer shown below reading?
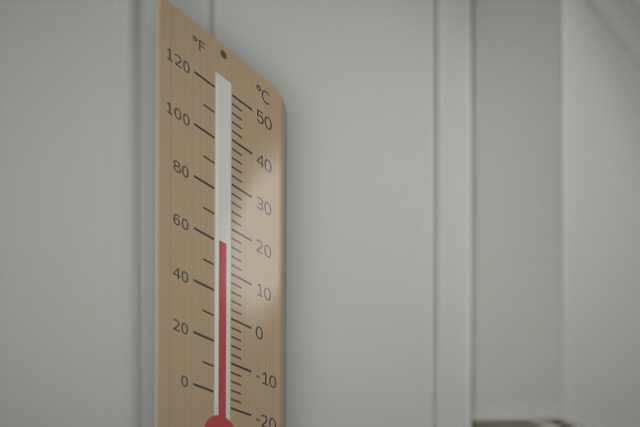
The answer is 16 °C
